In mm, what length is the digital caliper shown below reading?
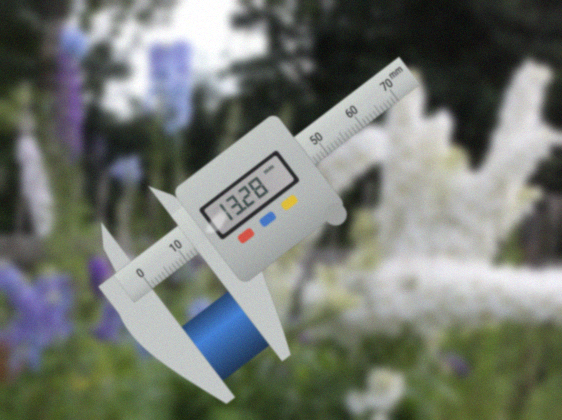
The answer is 13.28 mm
